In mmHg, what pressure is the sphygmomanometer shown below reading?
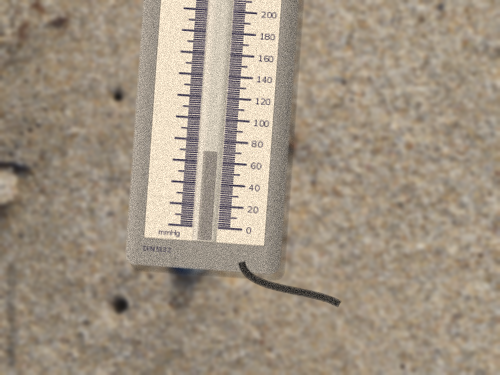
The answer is 70 mmHg
